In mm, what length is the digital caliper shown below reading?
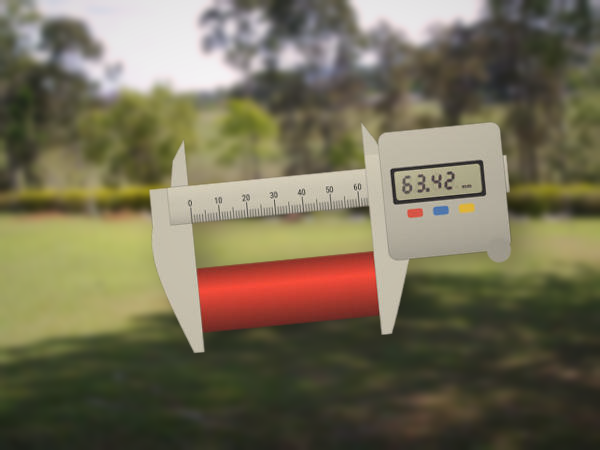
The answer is 63.42 mm
